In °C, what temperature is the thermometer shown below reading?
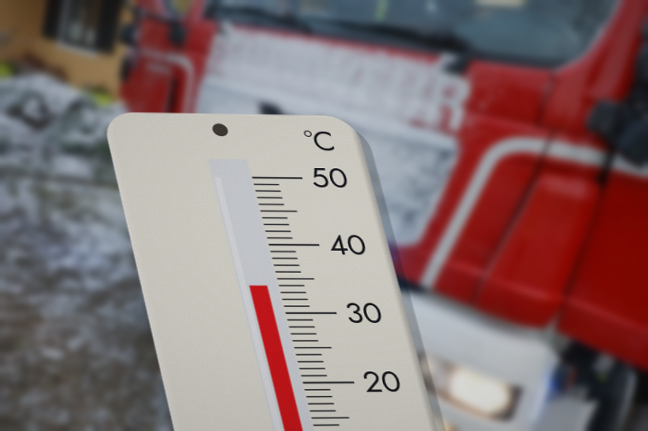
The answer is 34 °C
